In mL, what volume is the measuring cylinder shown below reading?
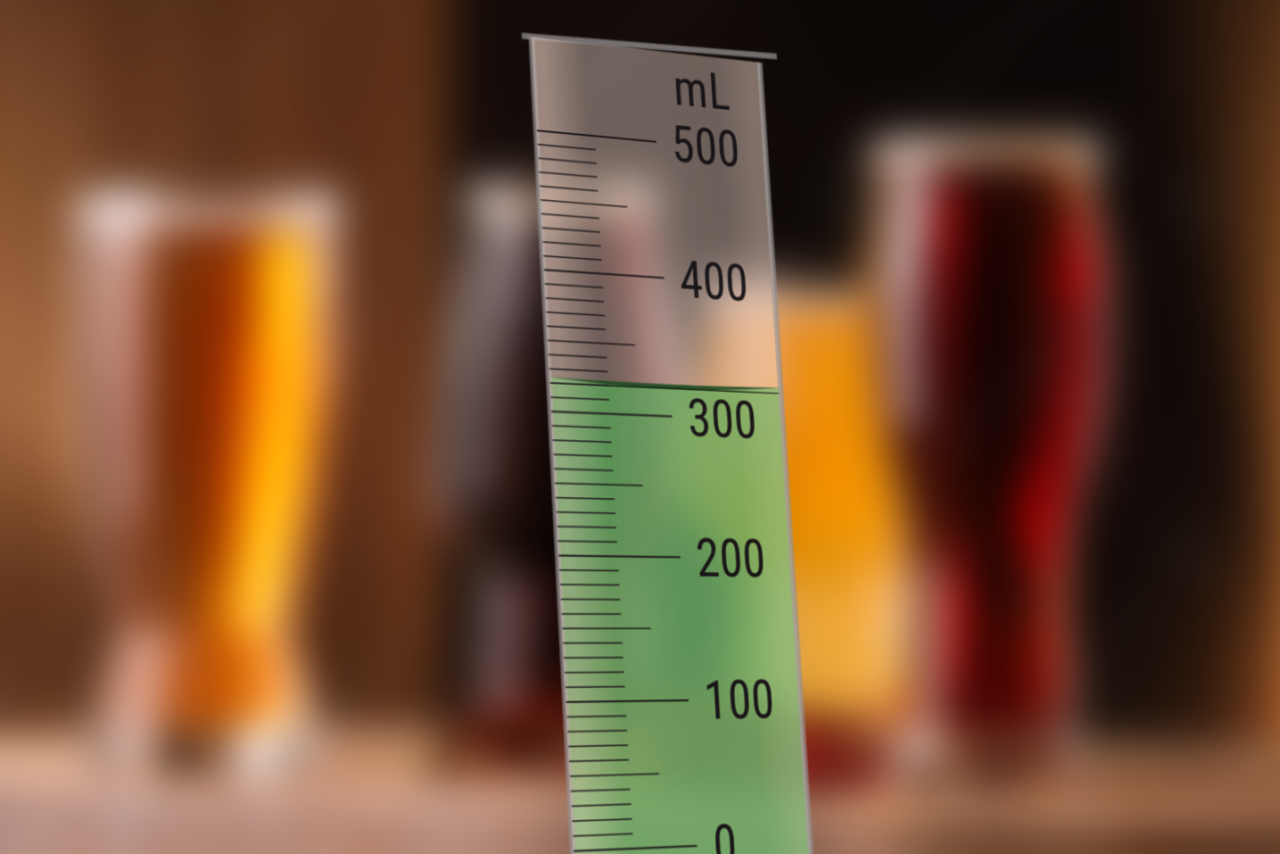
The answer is 320 mL
